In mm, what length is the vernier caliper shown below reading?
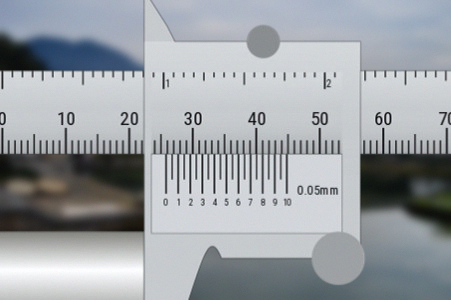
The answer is 25.8 mm
